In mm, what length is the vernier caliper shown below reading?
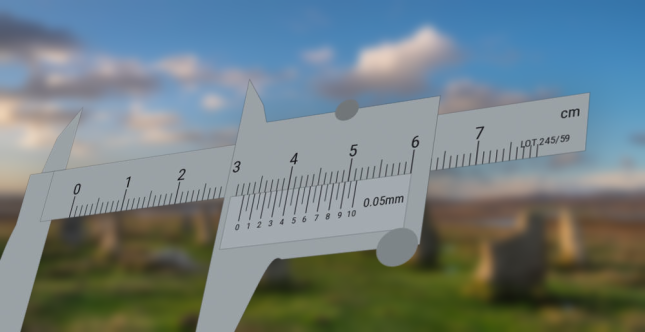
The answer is 32.4 mm
